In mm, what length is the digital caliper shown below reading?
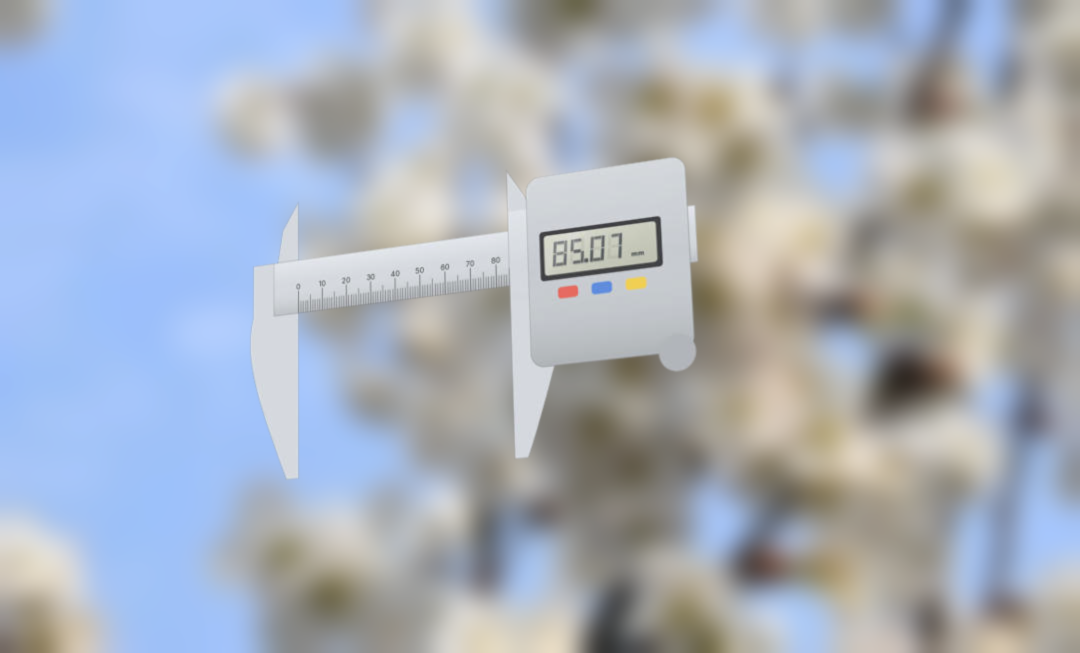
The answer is 85.07 mm
